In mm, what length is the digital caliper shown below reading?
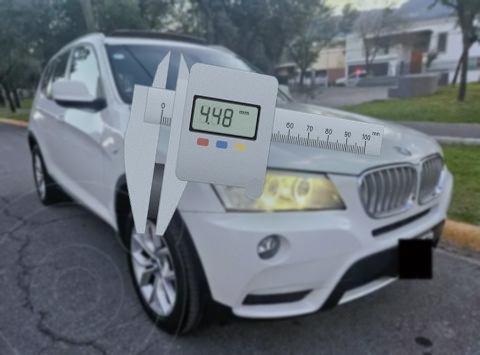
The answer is 4.48 mm
